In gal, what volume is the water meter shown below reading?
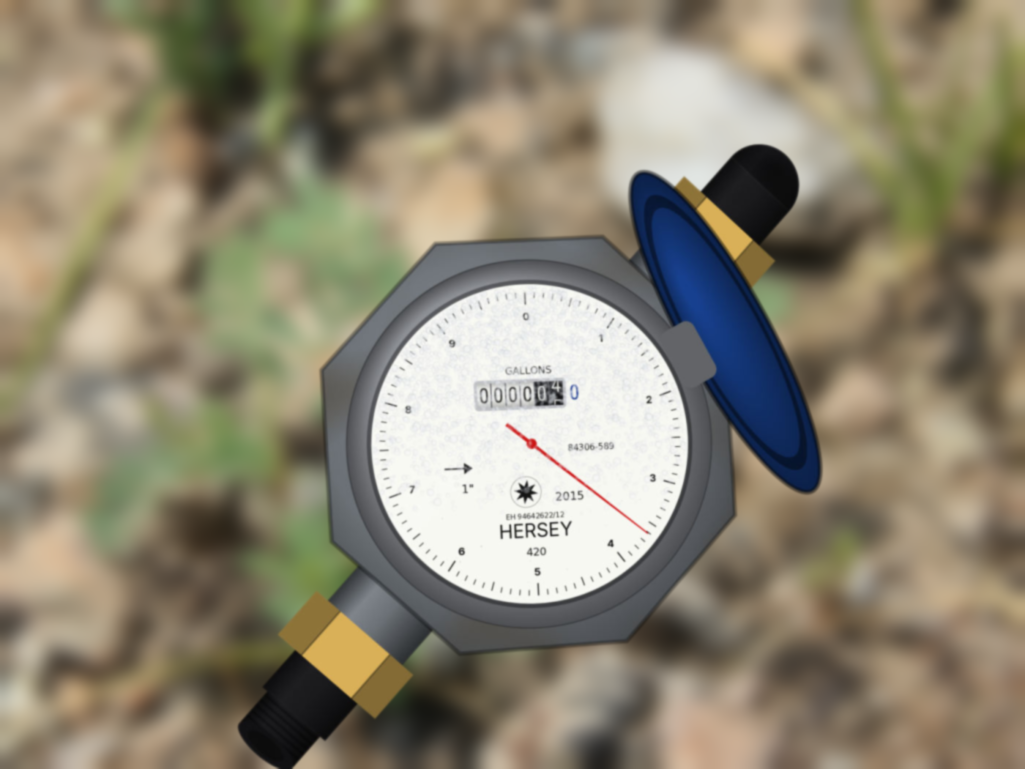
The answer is 43.6 gal
